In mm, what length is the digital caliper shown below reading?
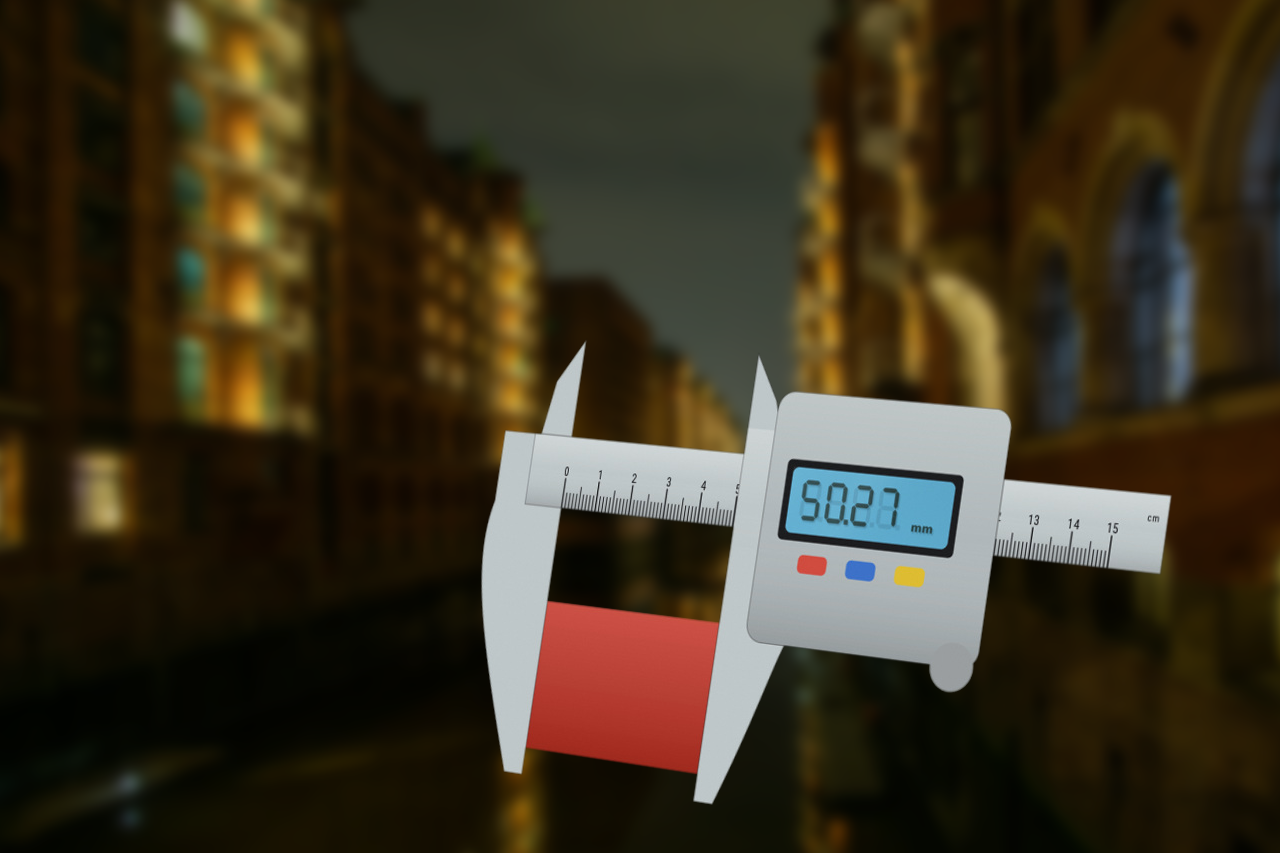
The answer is 50.27 mm
